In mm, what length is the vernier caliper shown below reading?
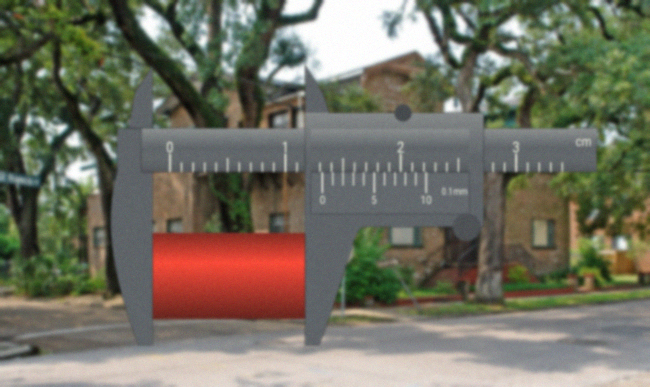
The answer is 13.2 mm
